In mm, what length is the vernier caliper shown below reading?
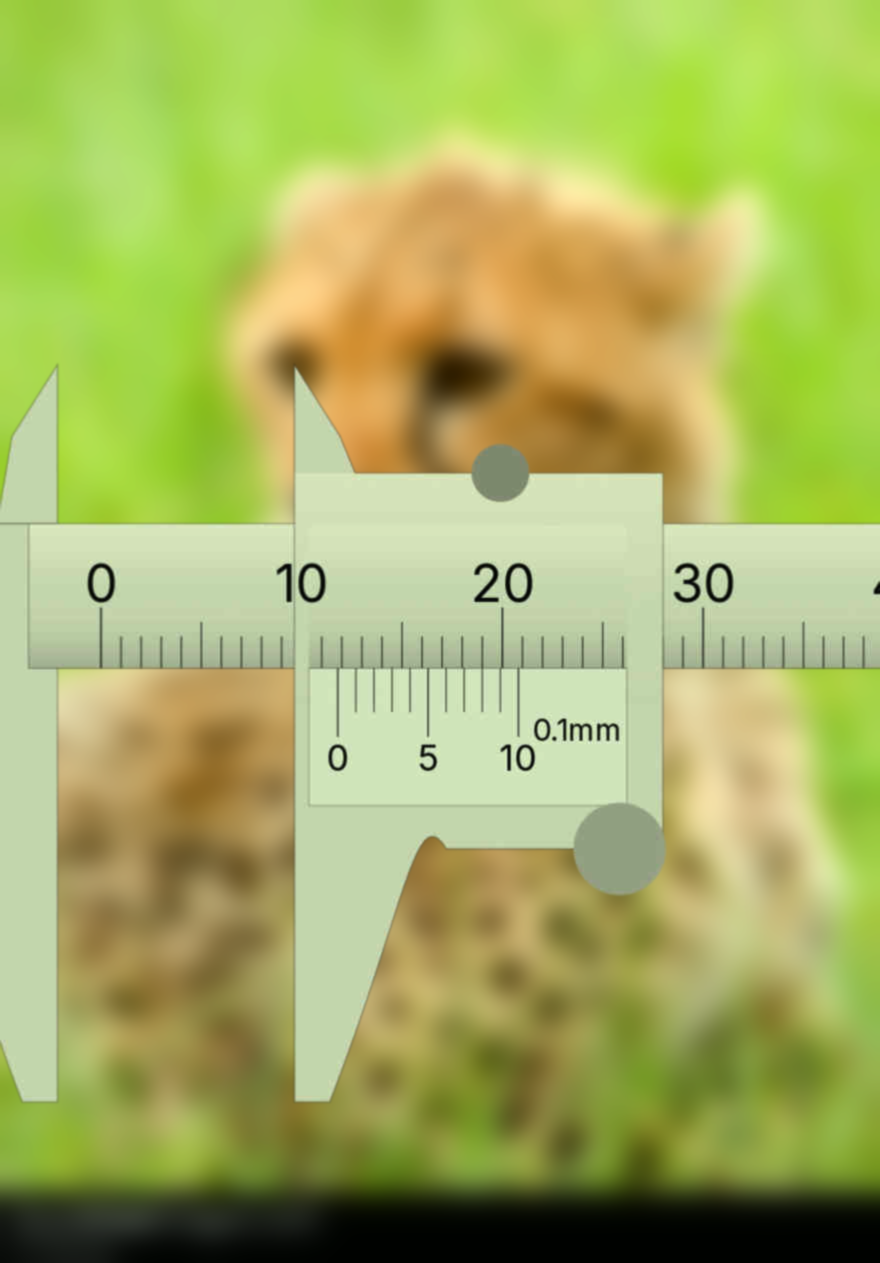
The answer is 11.8 mm
